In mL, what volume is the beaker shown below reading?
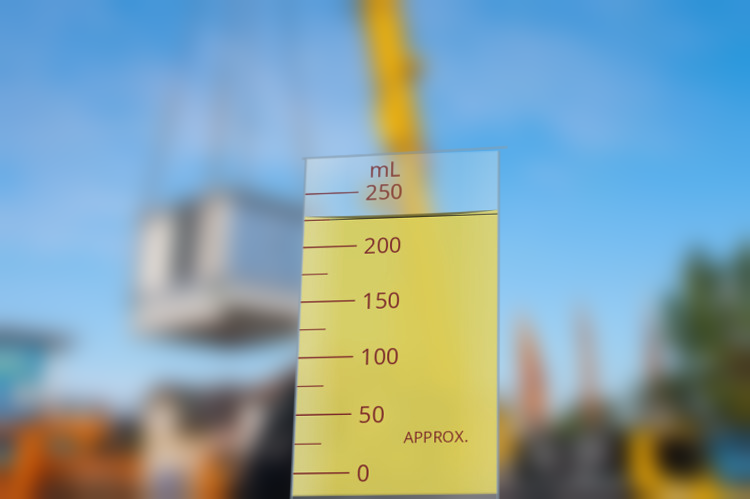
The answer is 225 mL
